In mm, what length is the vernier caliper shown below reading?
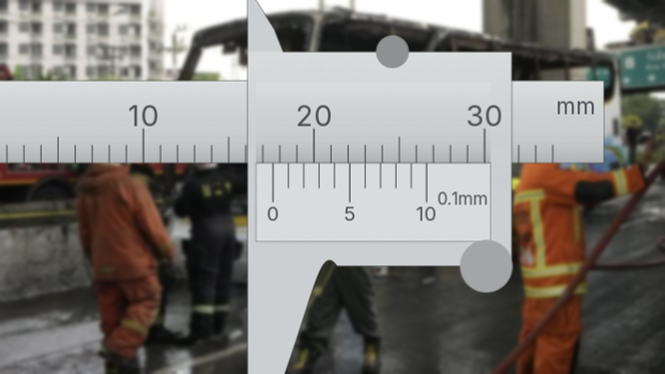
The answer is 17.6 mm
